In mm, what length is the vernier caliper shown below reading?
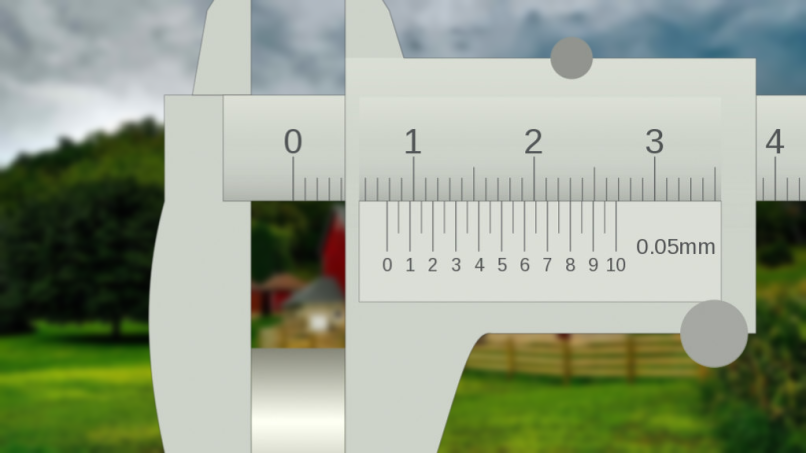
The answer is 7.8 mm
